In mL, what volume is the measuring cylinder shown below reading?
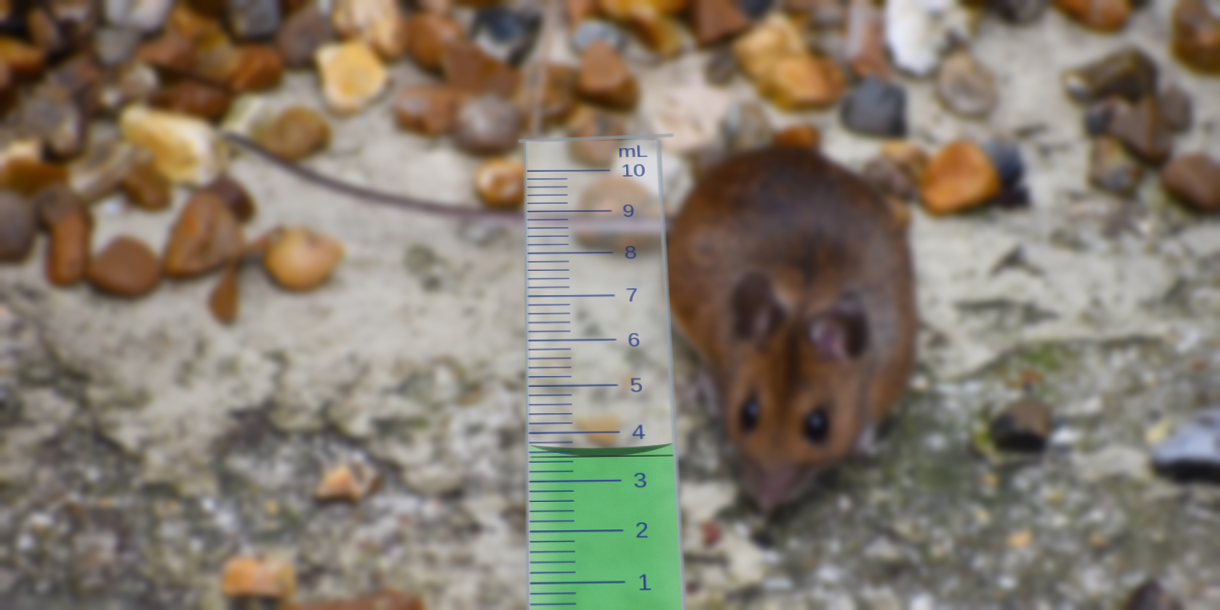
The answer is 3.5 mL
